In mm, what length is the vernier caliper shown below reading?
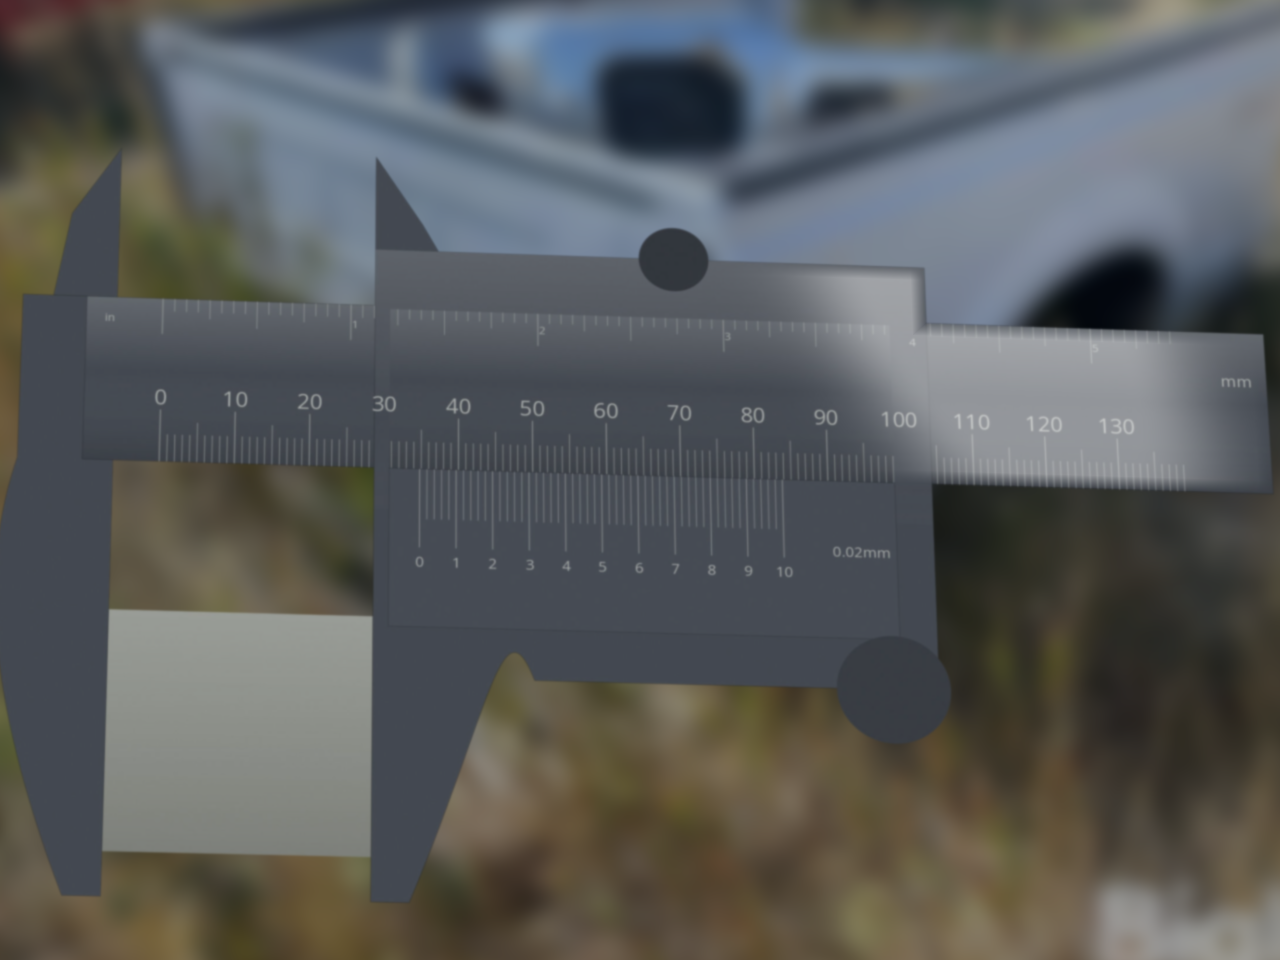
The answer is 34.8 mm
